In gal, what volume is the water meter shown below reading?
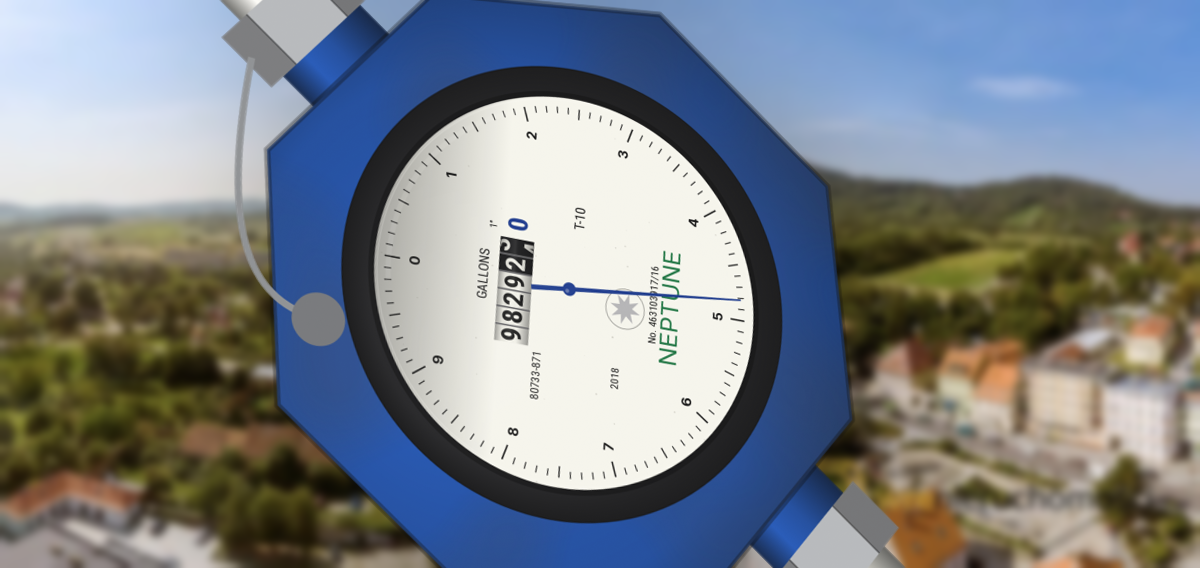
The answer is 9829234.8 gal
